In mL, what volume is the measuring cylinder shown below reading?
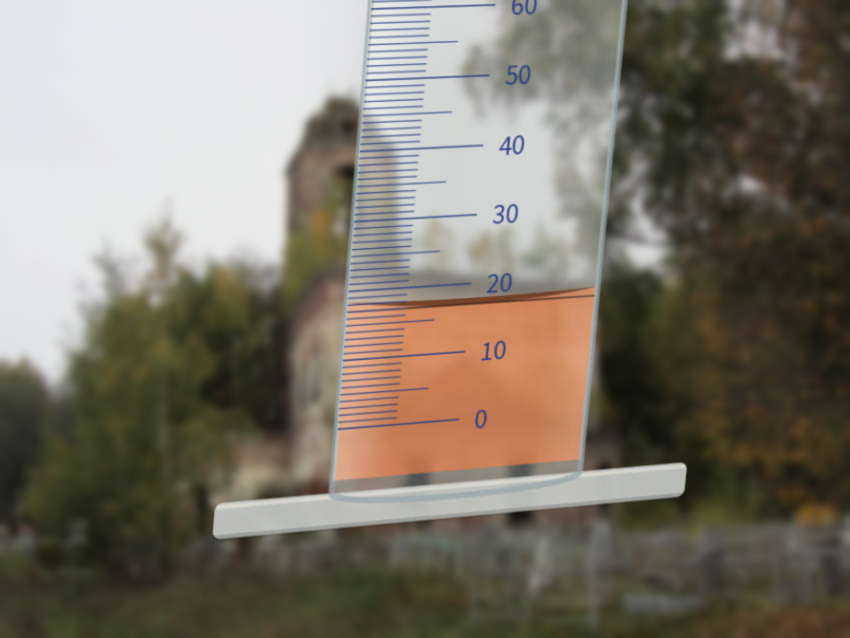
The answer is 17 mL
